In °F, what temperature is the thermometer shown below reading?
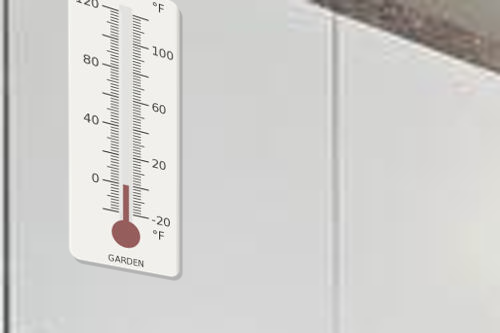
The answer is 0 °F
